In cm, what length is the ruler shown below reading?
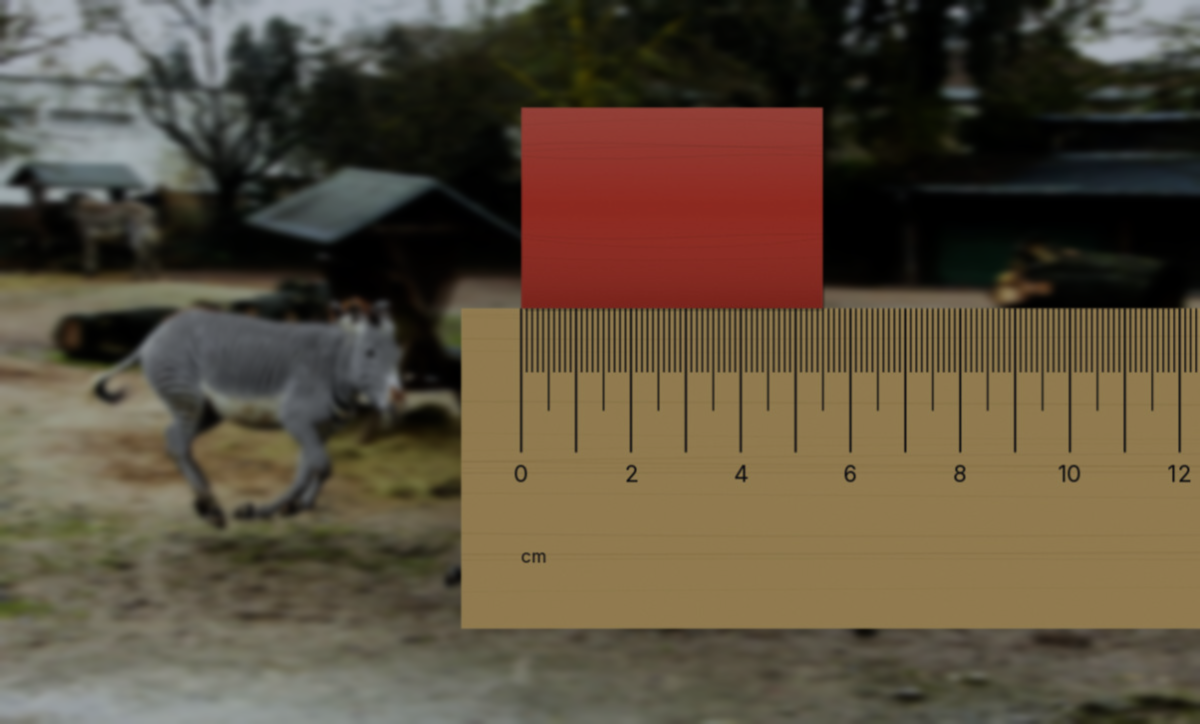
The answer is 5.5 cm
